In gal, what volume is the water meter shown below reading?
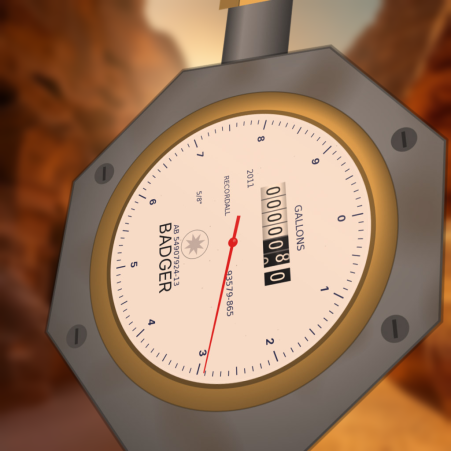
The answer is 82.9 gal
